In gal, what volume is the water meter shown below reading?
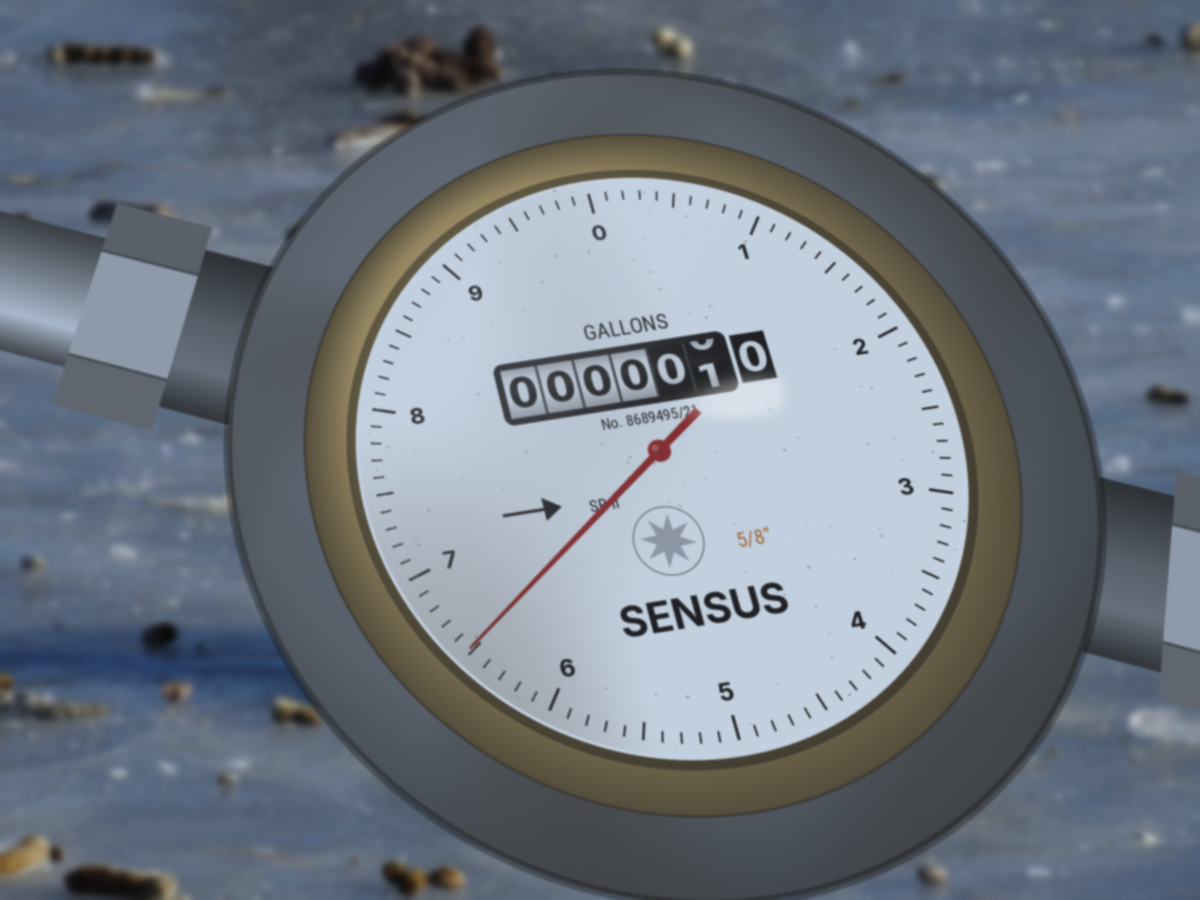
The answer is 6.5 gal
